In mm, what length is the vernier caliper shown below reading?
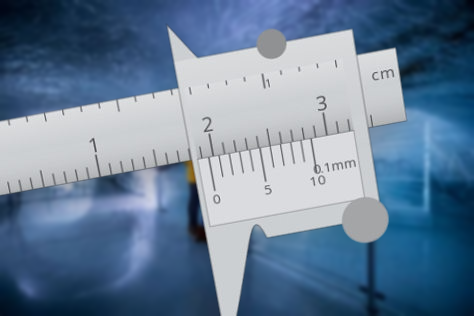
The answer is 19.6 mm
